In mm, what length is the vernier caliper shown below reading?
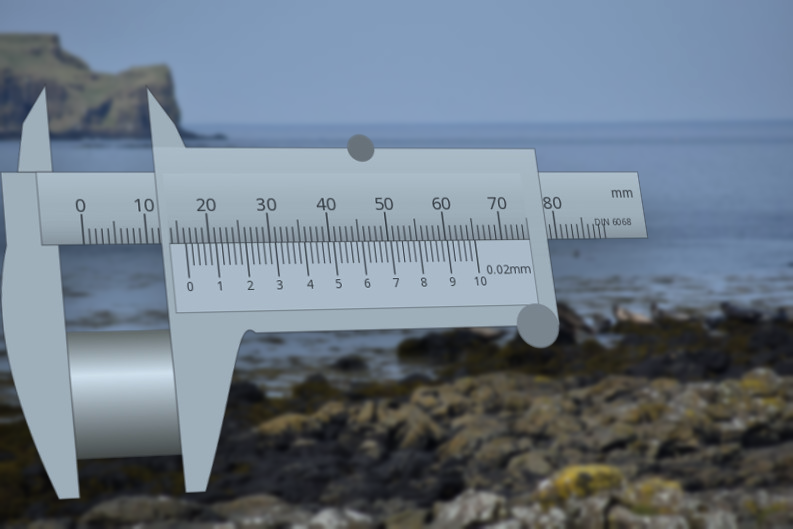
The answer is 16.2 mm
